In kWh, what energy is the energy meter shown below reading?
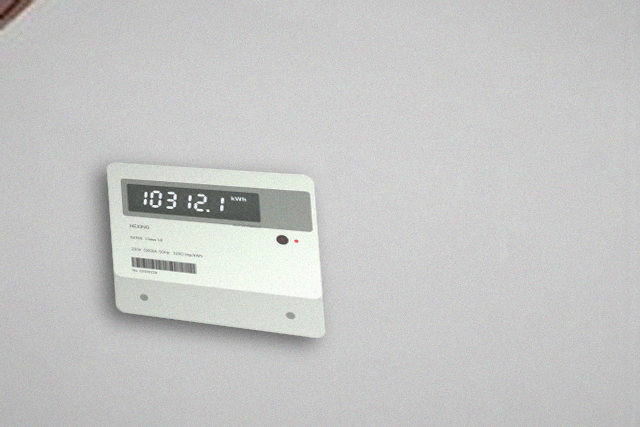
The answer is 10312.1 kWh
